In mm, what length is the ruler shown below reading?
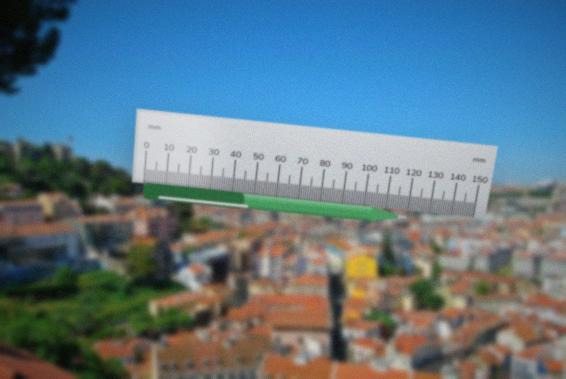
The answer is 120 mm
